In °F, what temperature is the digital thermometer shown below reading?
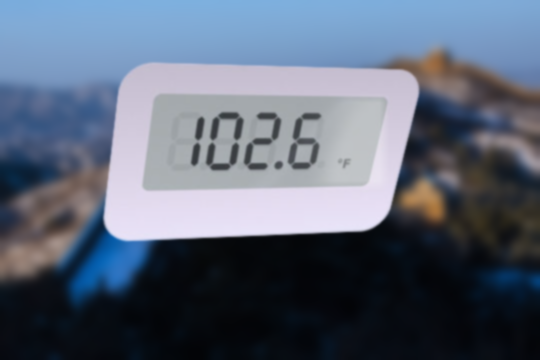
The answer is 102.6 °F
